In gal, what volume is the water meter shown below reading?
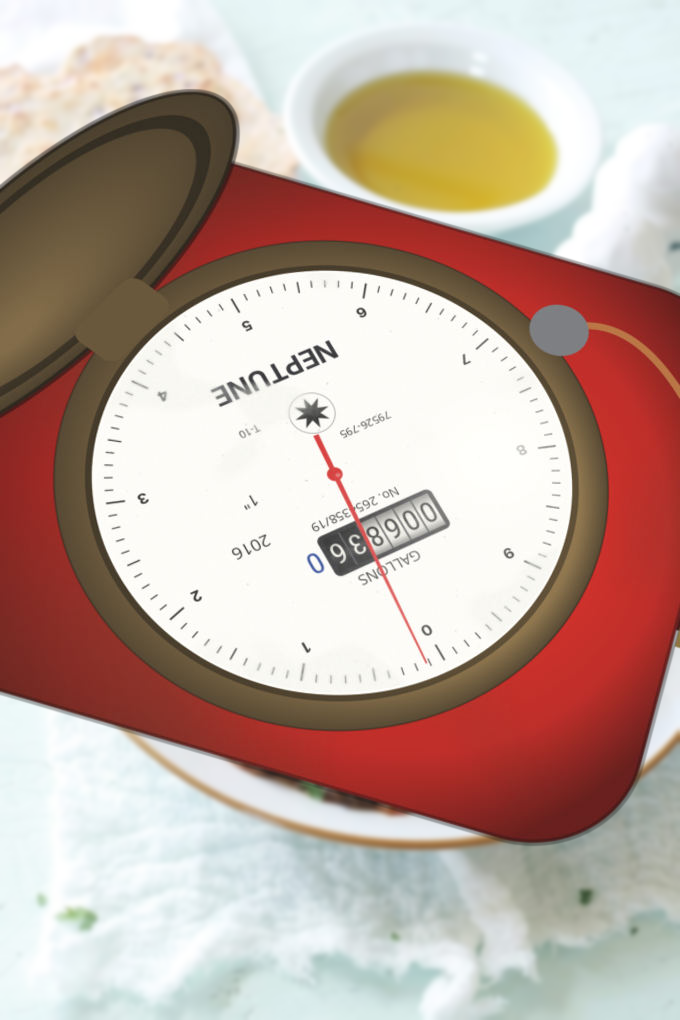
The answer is 68360.1 gal
